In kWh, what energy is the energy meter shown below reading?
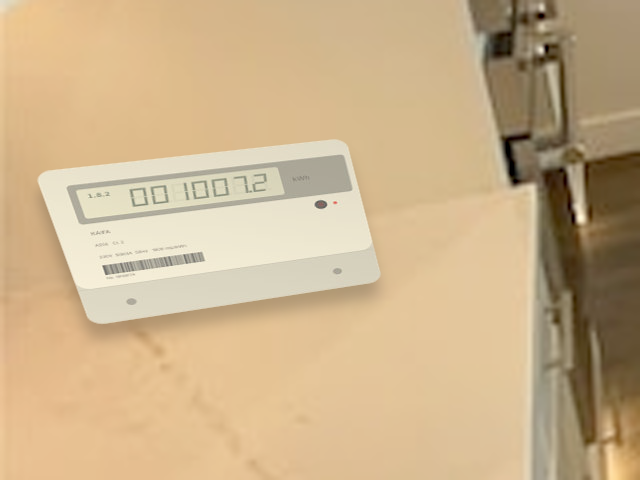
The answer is 1007.2 kWh
